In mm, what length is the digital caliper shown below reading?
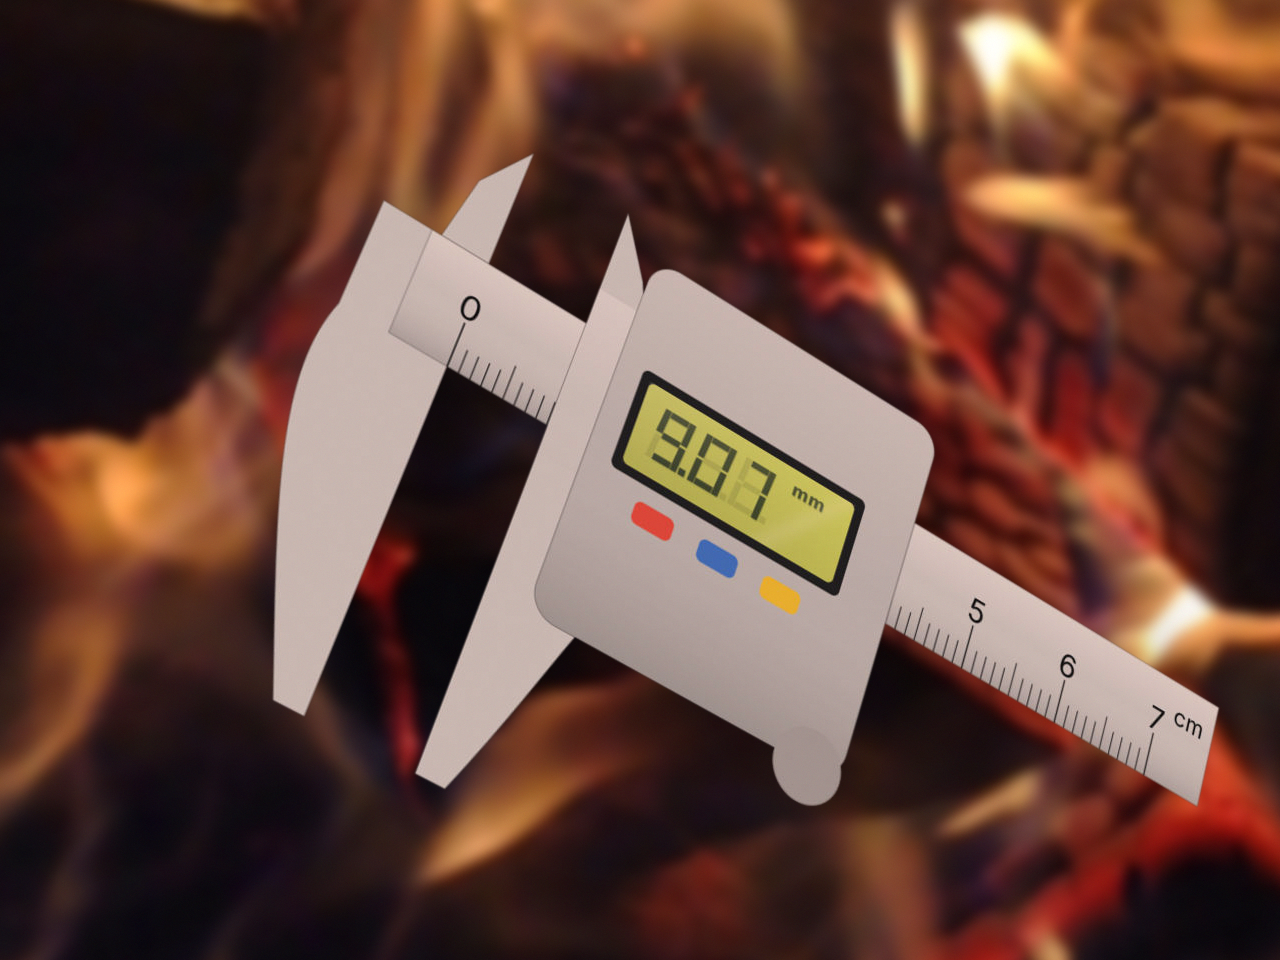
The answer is 9.07 mm
